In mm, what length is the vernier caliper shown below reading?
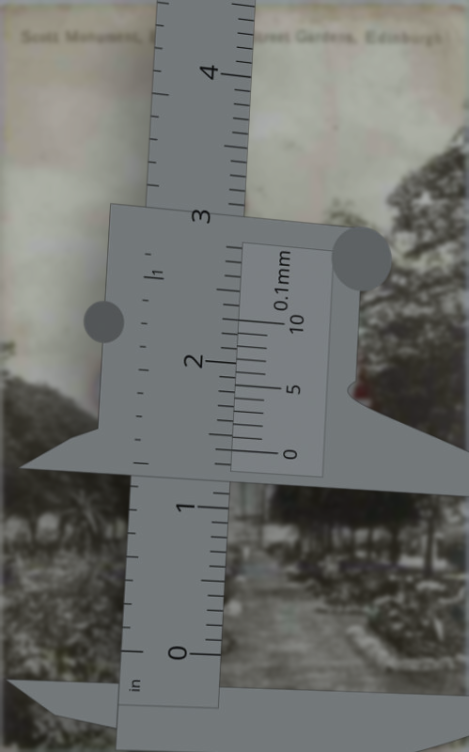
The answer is 14.0 mm
